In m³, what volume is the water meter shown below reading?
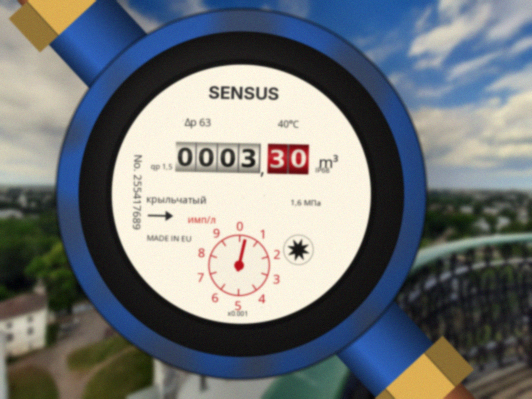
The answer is 3.300 m³
